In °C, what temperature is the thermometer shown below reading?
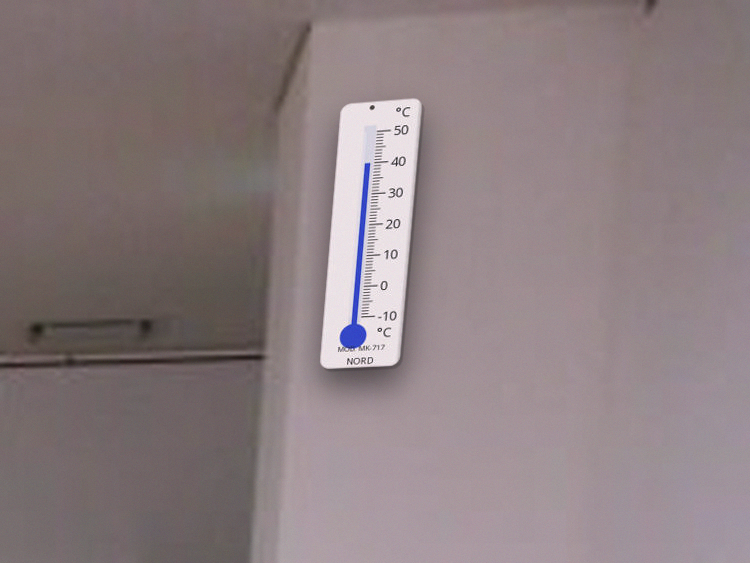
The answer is 40 °C
